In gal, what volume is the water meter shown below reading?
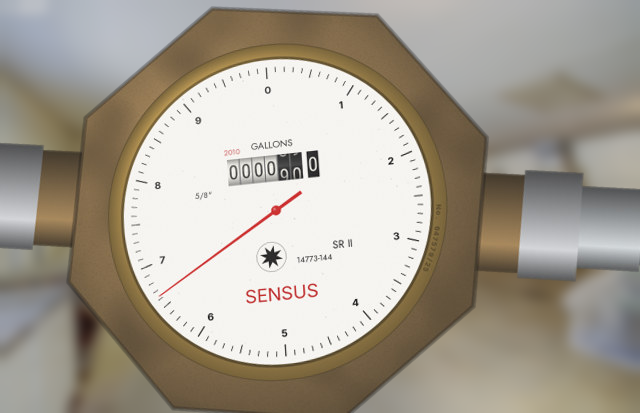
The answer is 896.6 gal
